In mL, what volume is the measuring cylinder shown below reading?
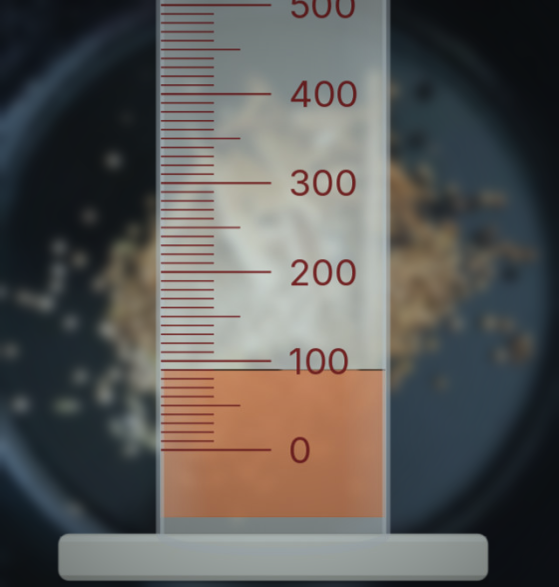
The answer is 90 mL
